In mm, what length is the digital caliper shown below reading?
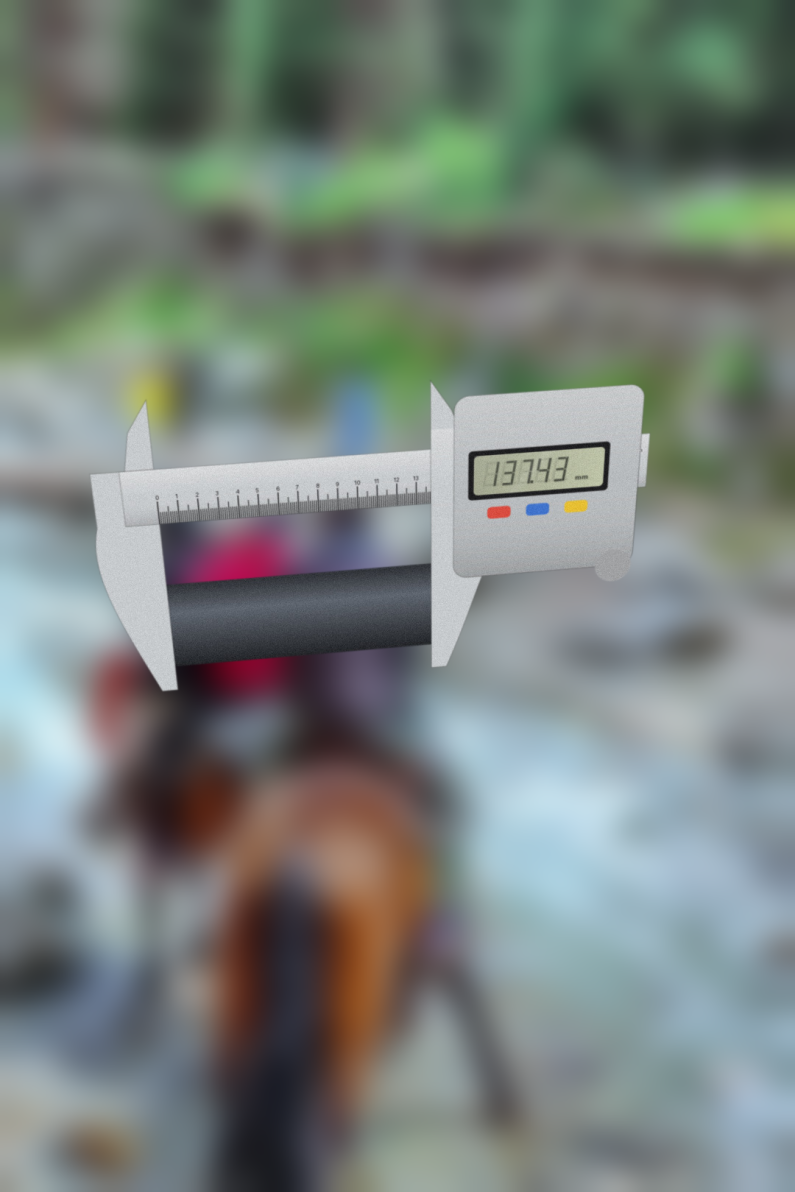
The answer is 137.43 mm
